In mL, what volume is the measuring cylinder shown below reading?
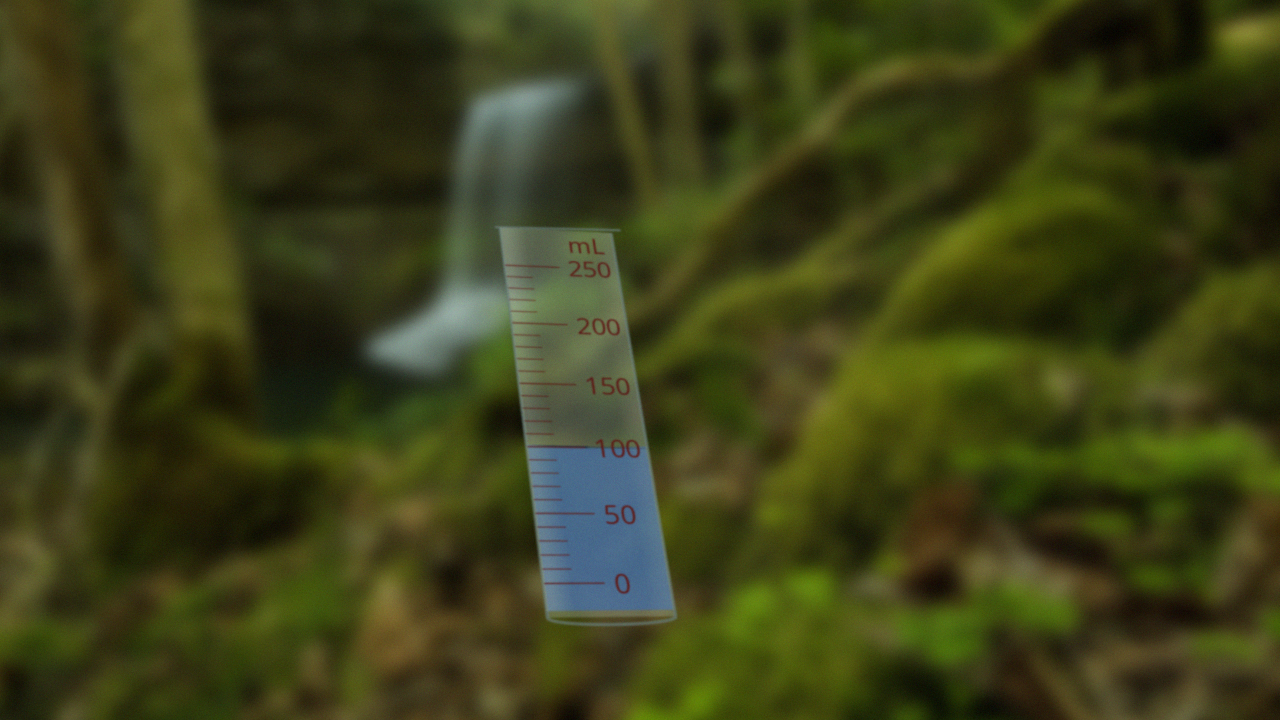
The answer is 100 mL
